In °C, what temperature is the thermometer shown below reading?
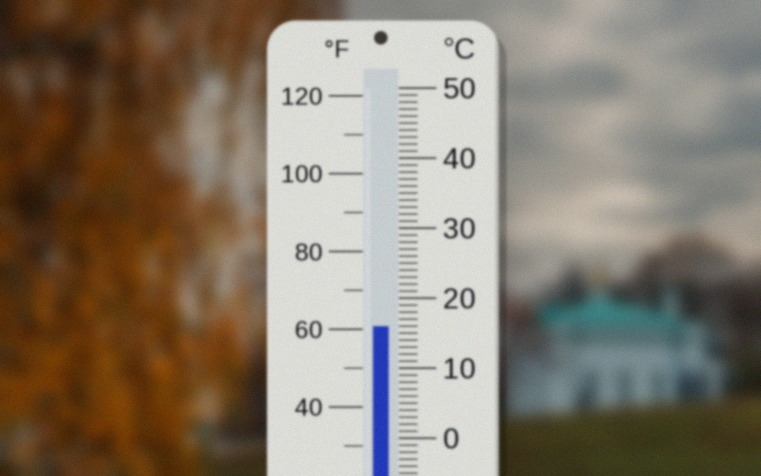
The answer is 16 °C
